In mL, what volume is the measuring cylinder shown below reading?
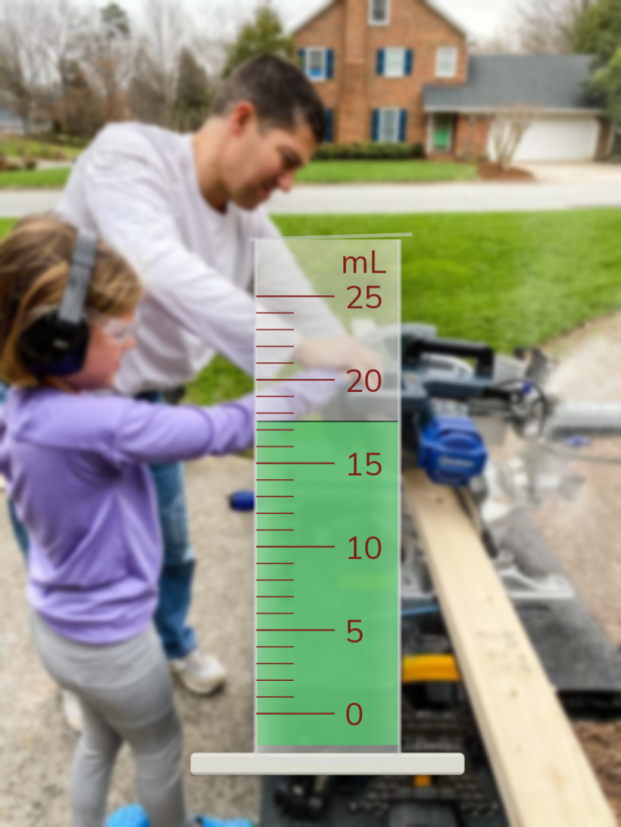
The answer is 17.5 mL
